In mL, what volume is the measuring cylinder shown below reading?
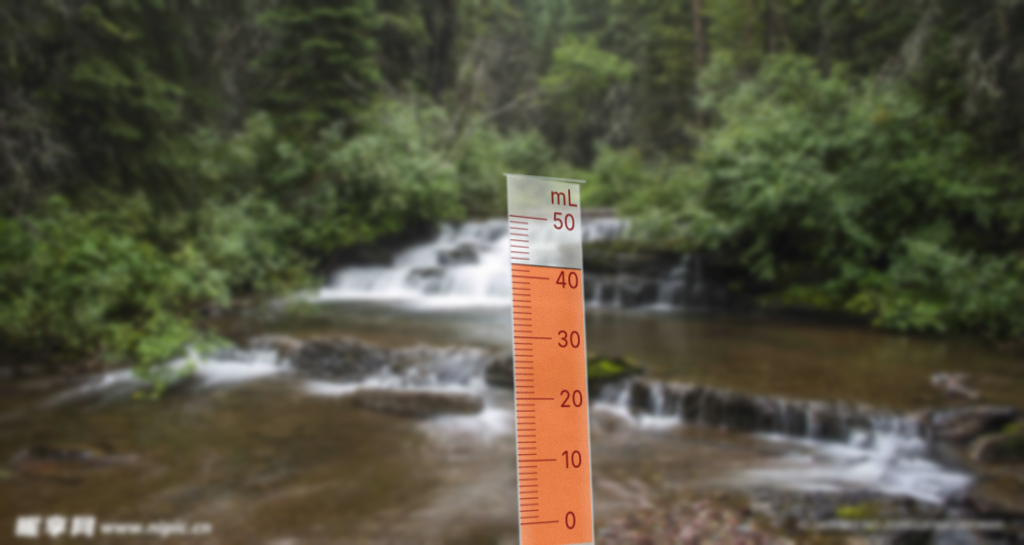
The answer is 42 mL
